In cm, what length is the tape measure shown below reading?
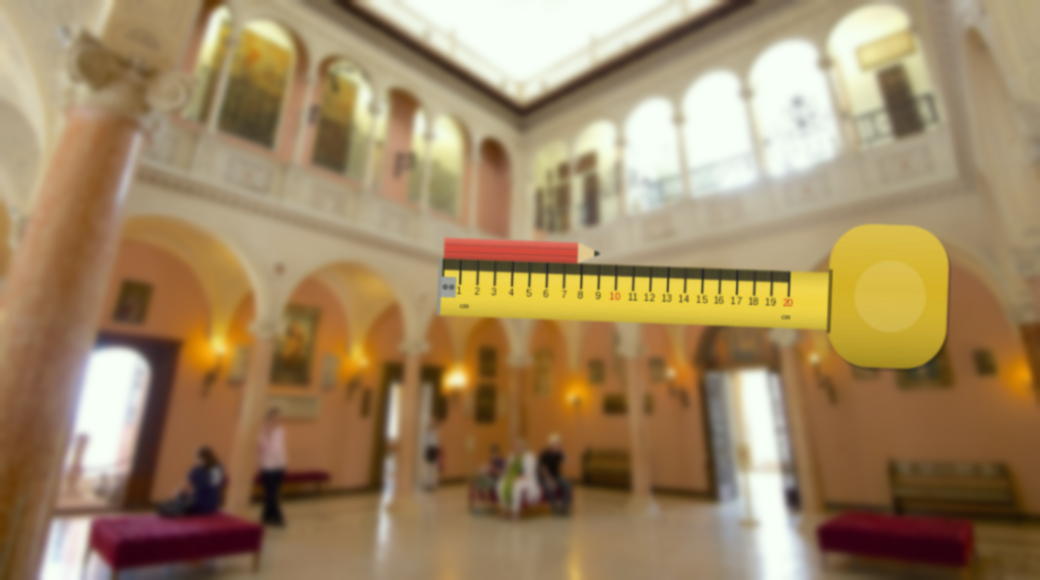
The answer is 9 cm
